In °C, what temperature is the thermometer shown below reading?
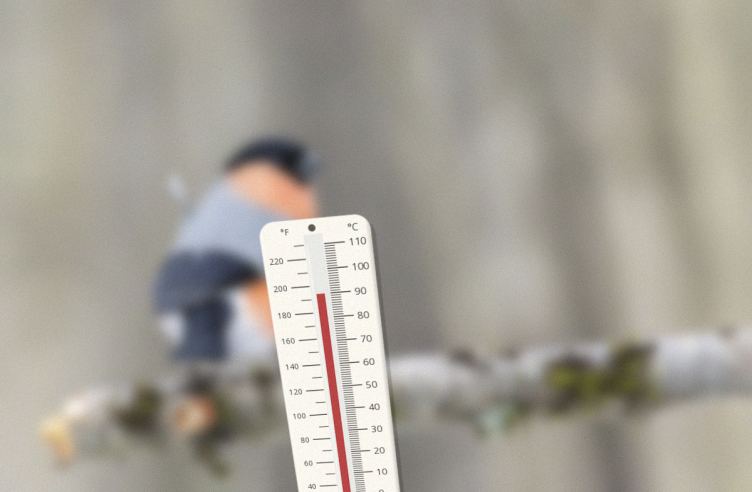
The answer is 90 °C
